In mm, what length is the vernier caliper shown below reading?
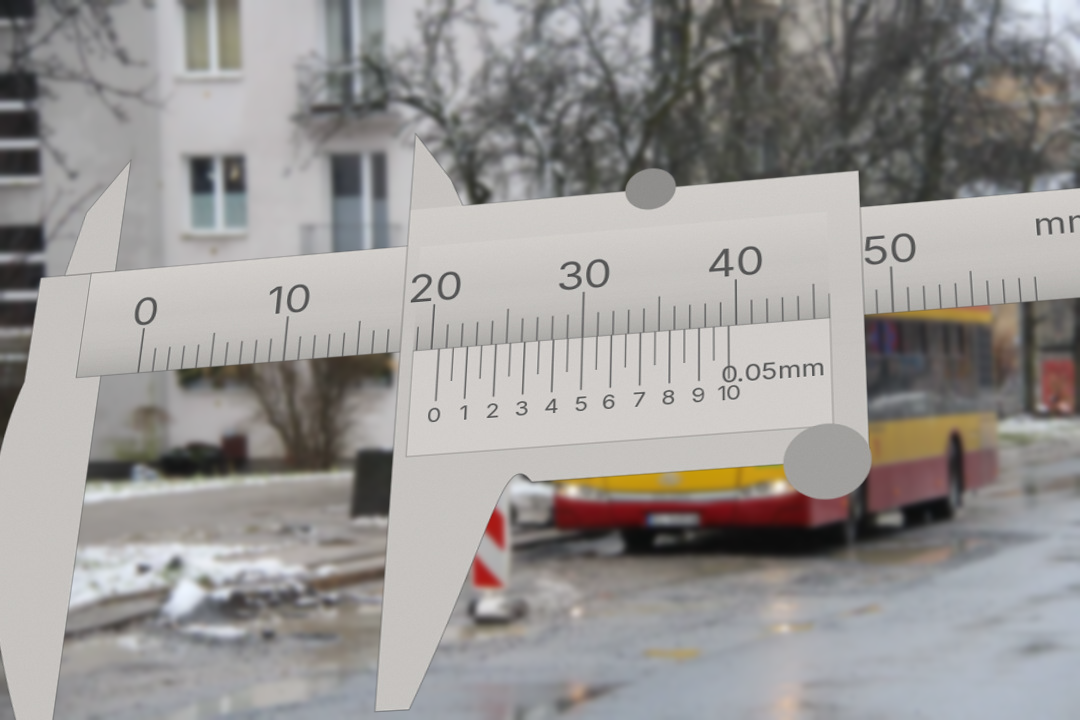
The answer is 20.5 mm
